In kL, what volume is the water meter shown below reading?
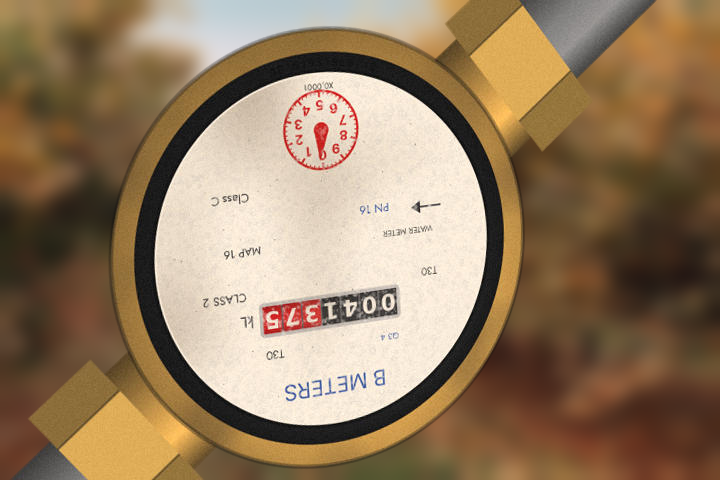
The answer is 41.3750 kL
